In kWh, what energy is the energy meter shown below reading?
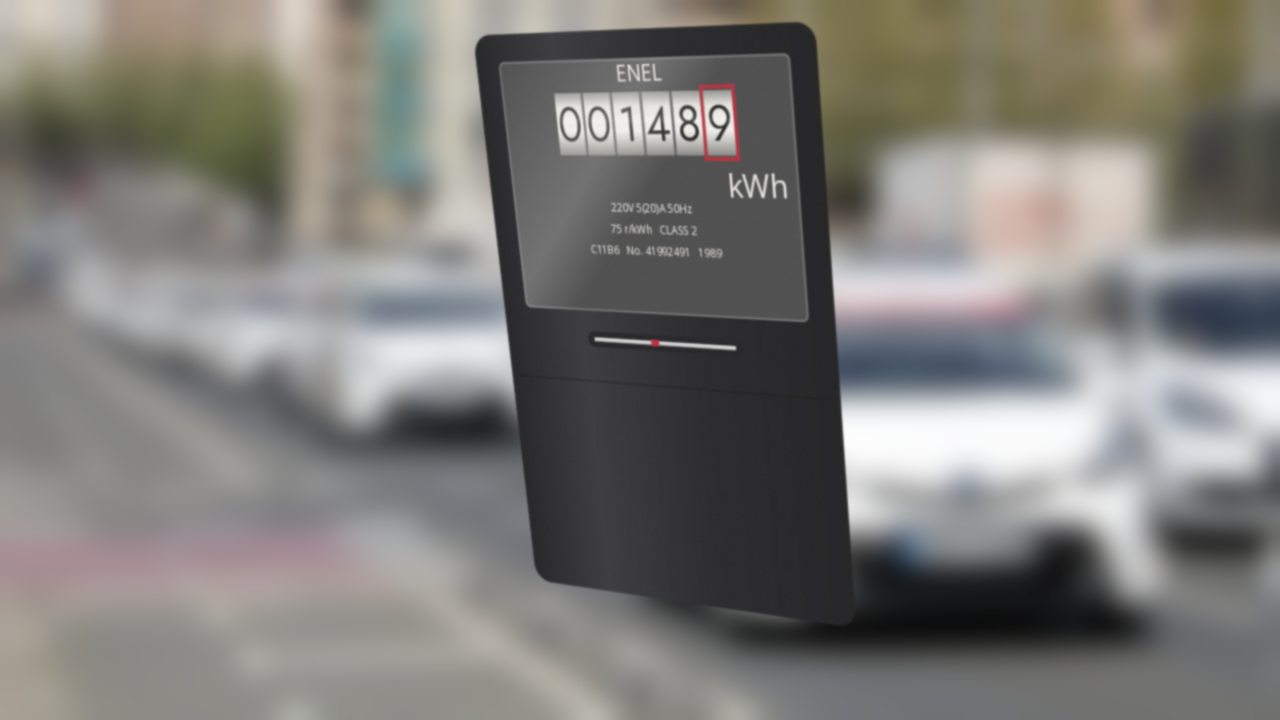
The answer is 148.9 kWh
